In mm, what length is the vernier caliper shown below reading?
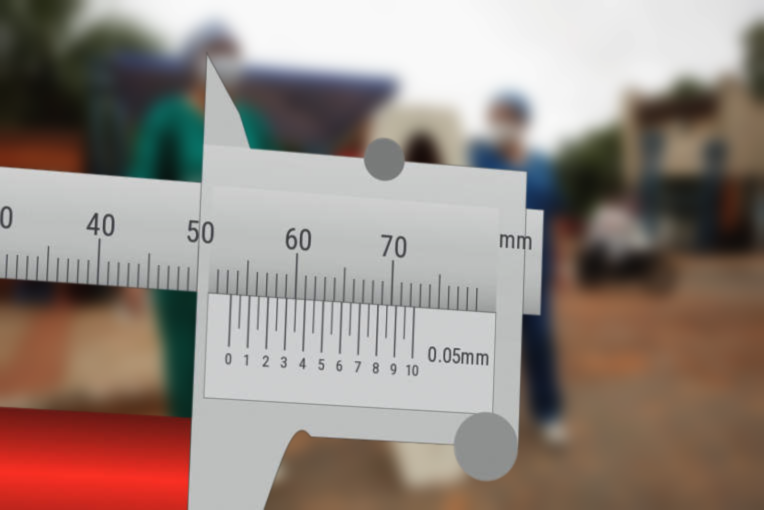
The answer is 53.4 mm
